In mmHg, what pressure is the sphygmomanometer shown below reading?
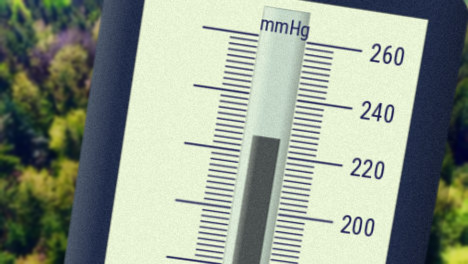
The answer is 226 mmHg
